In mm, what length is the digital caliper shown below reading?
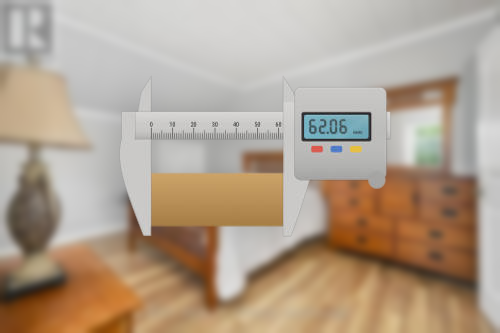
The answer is 62.06 mm
